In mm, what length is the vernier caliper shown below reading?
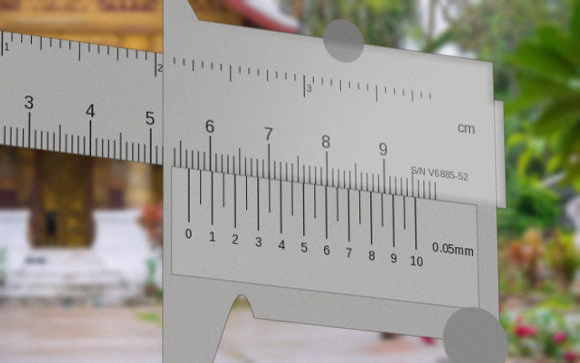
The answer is 56.4 mm
